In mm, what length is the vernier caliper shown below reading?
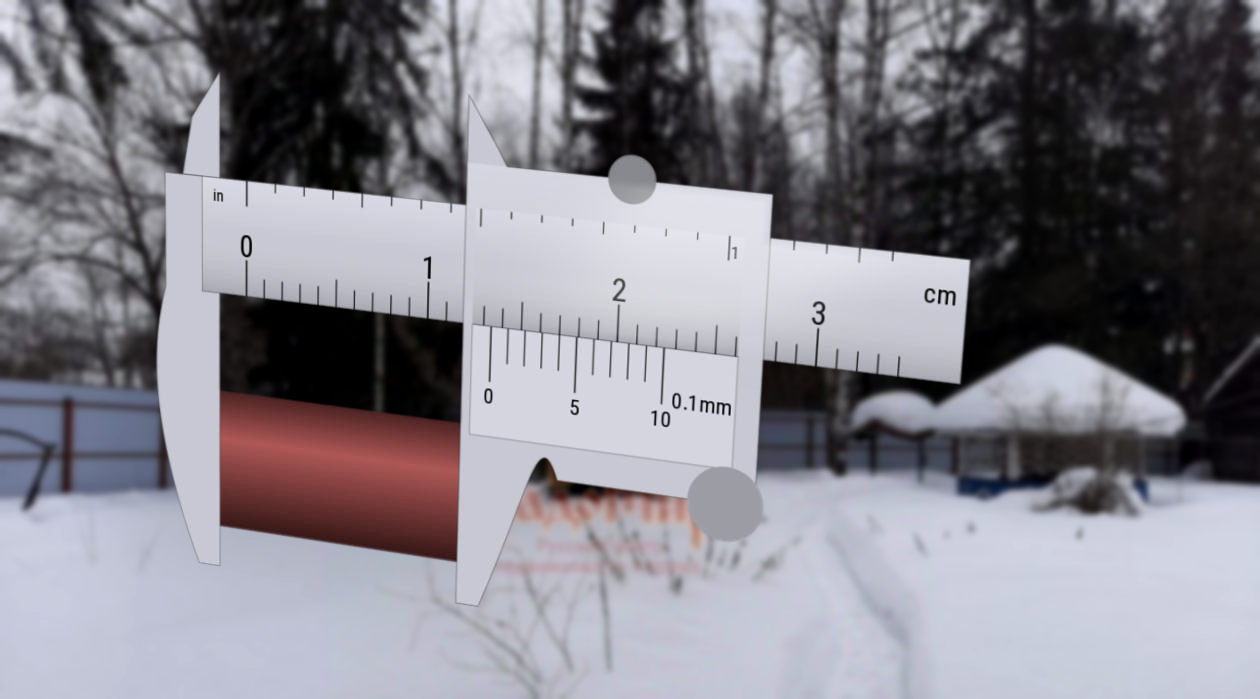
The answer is 13.4 mm
